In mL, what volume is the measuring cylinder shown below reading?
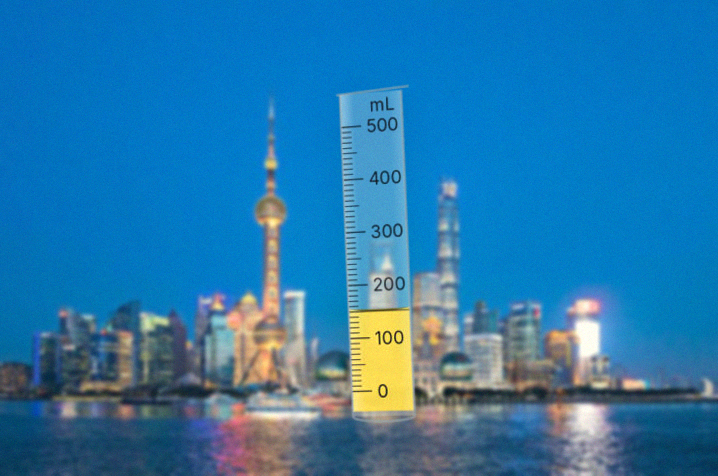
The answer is 150 mL
